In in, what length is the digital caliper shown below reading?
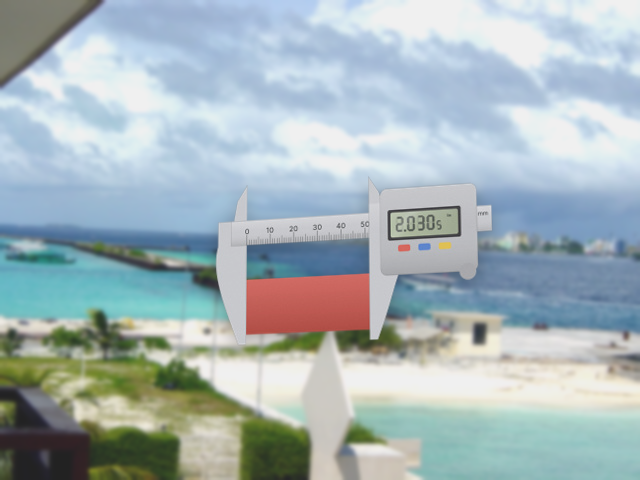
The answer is 2.0305 in
